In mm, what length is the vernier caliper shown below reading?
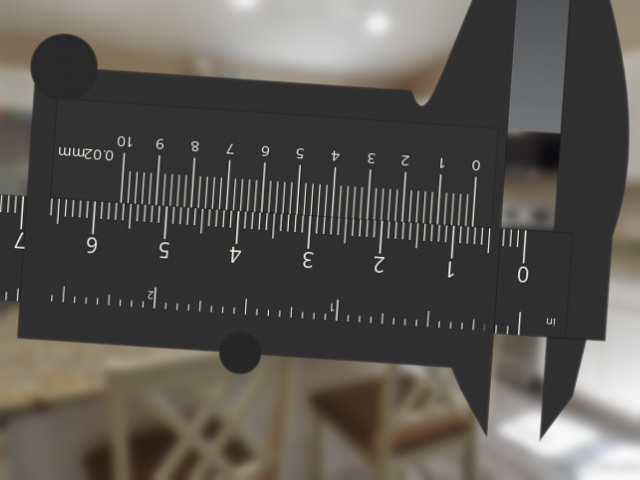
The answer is 7.4 mm
